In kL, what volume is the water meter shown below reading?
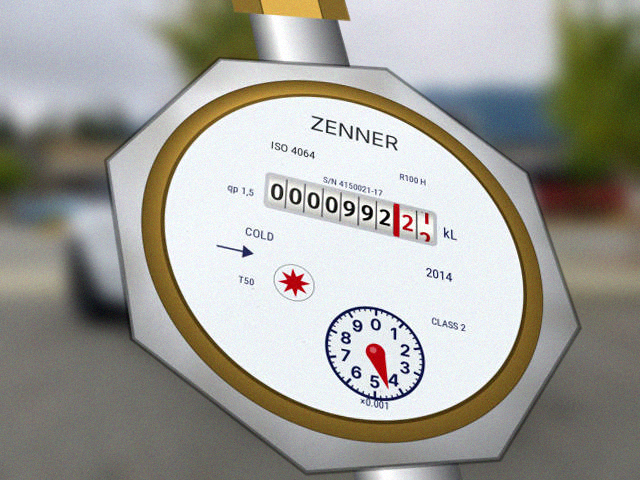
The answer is 992.214 kL
